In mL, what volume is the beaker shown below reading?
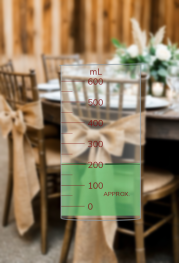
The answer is 200 mL
